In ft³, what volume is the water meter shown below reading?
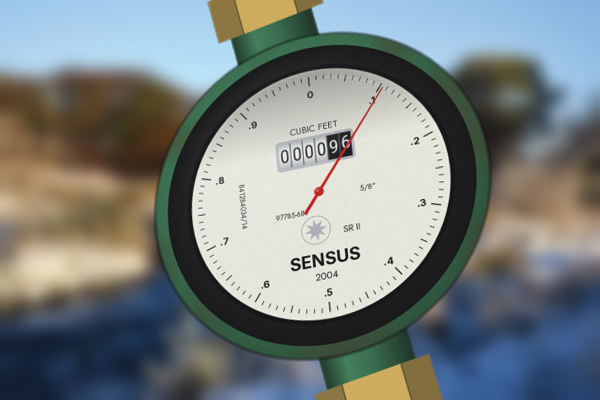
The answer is 96.10 ft³
